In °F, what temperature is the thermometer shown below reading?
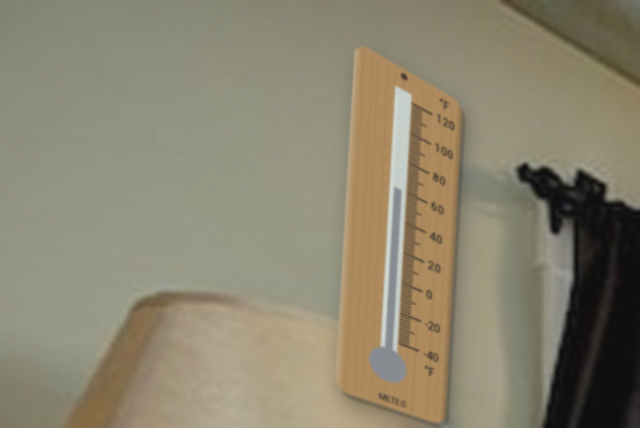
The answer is 60 °F
